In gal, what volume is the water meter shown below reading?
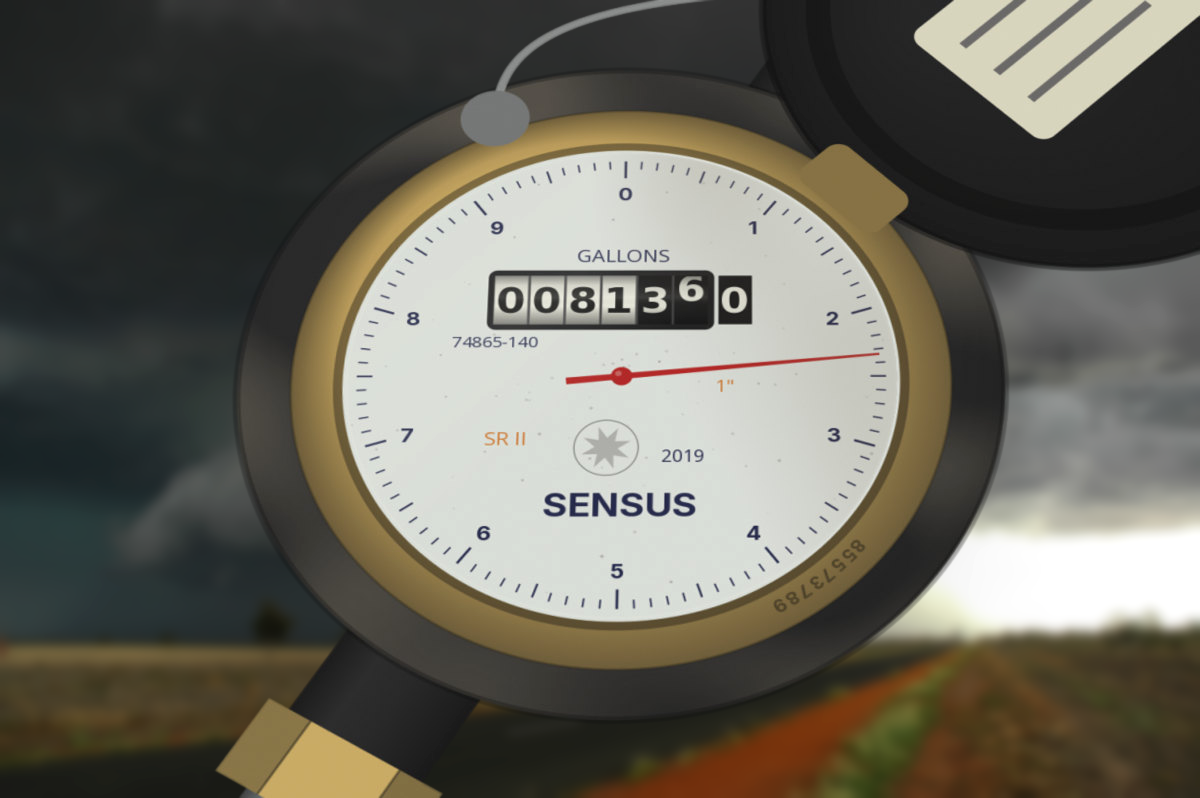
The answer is 81362.3 gal
